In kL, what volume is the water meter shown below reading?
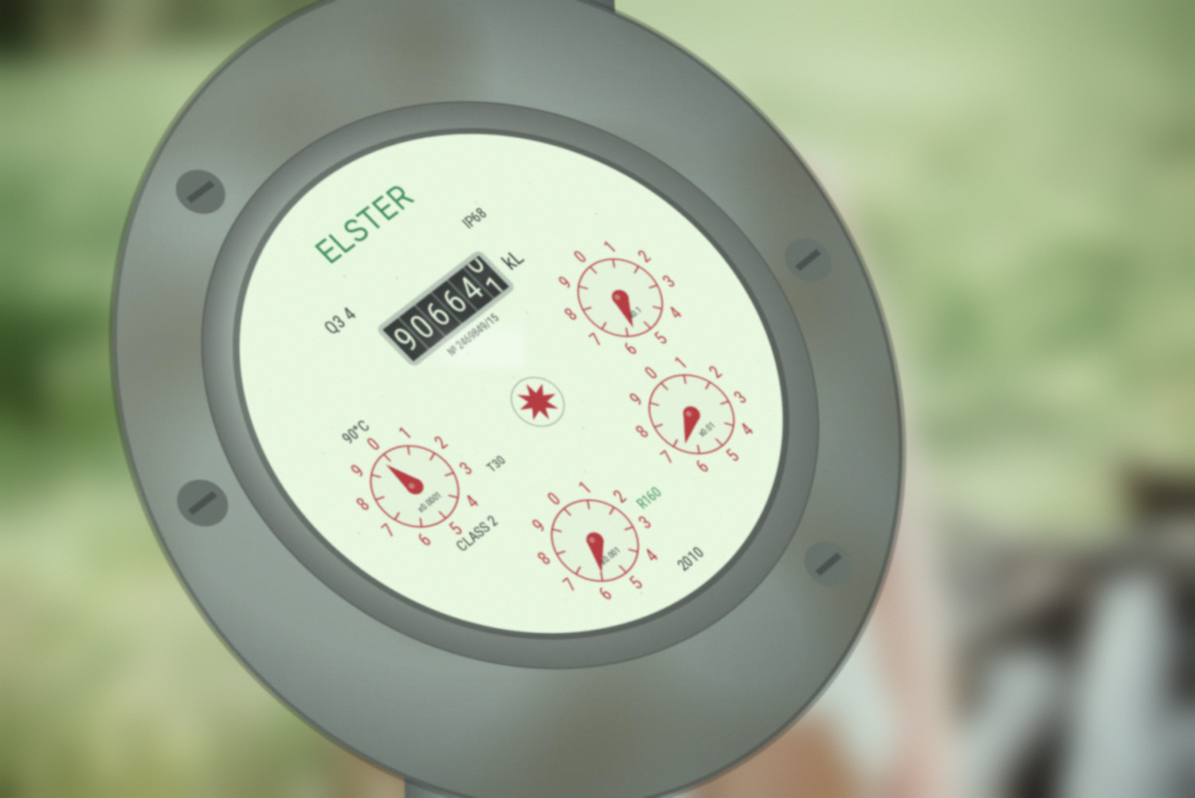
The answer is 906640.5659 kL
